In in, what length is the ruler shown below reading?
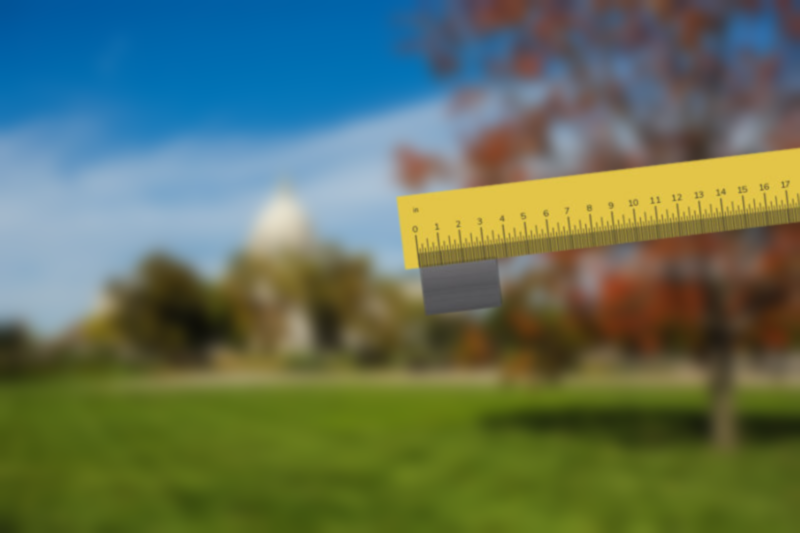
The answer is 3.5 in
